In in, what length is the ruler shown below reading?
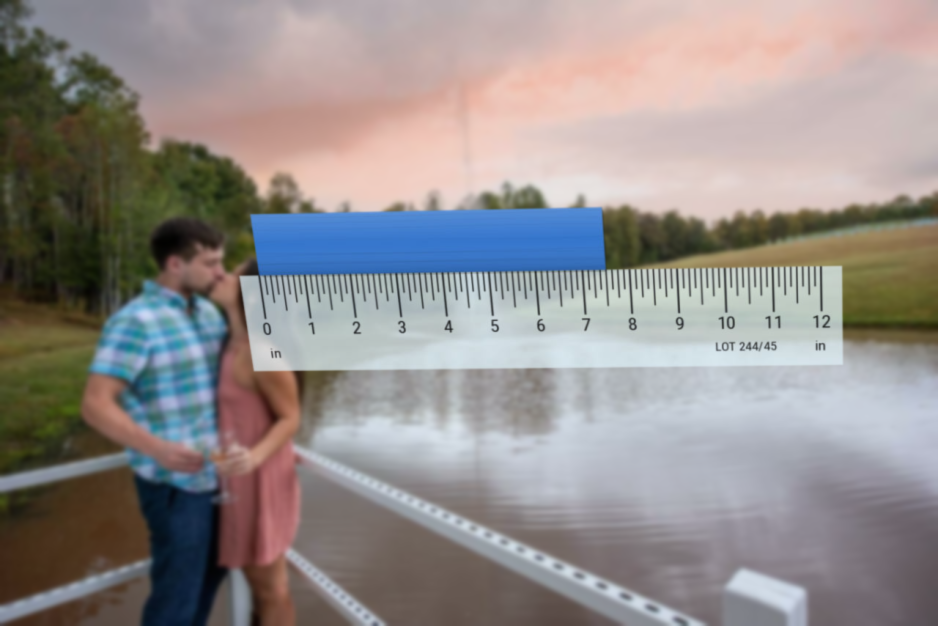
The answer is 7.5 in
